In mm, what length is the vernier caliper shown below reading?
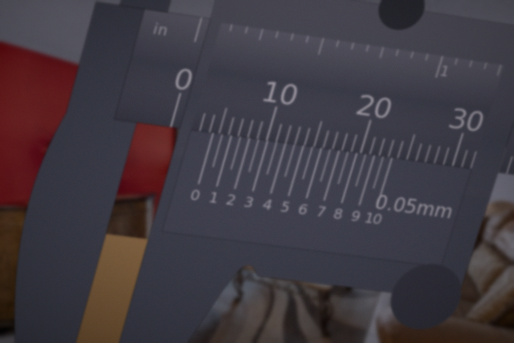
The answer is 4.4 mm
